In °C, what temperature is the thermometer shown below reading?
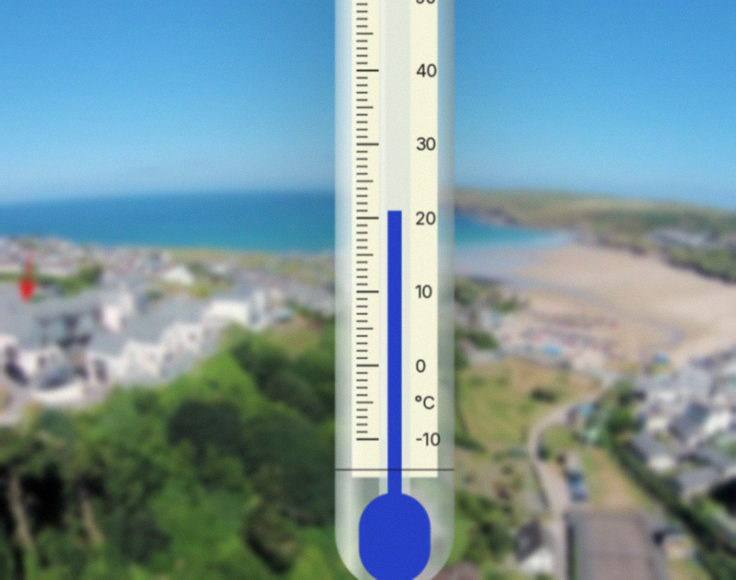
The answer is 21 °C
